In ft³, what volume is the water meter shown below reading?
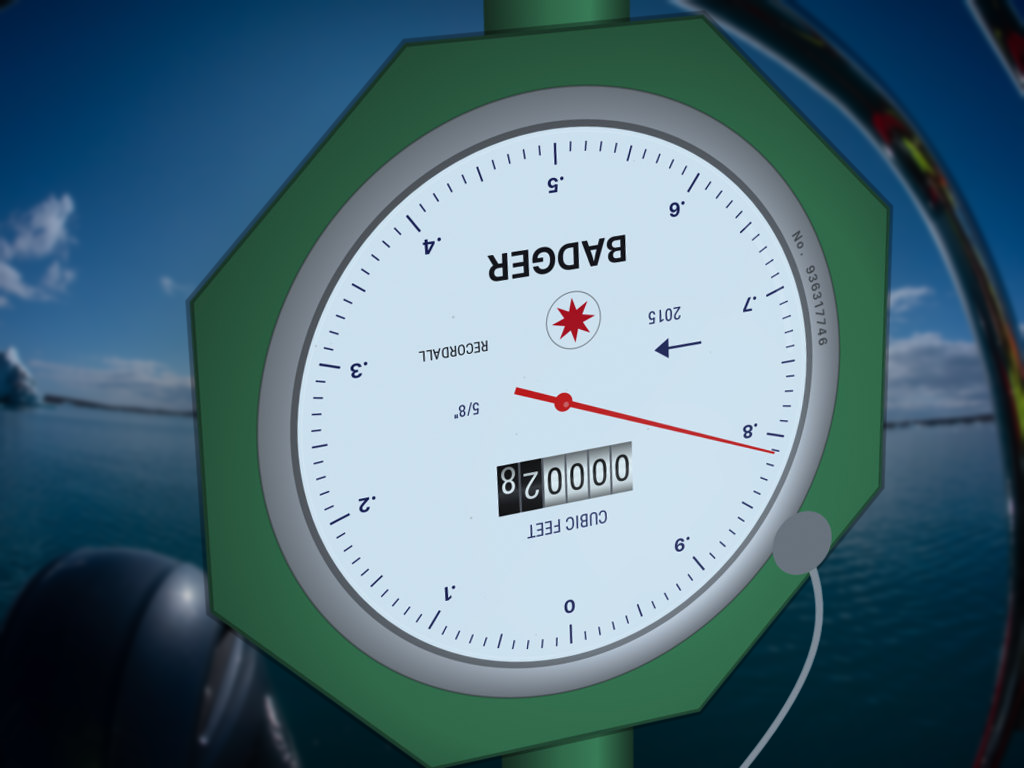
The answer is 27.81 ft³
